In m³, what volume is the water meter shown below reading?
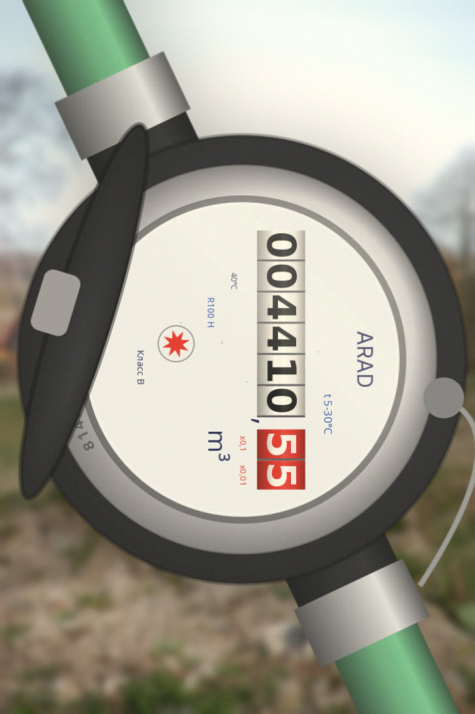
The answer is 4410.55 m³
